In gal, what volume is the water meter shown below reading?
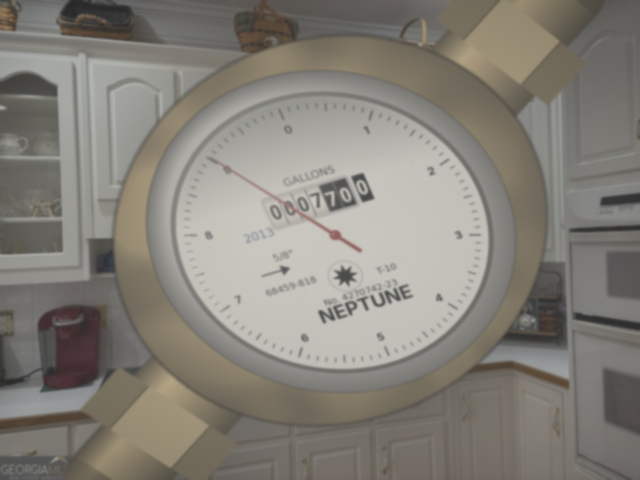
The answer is 7699.0 gal
